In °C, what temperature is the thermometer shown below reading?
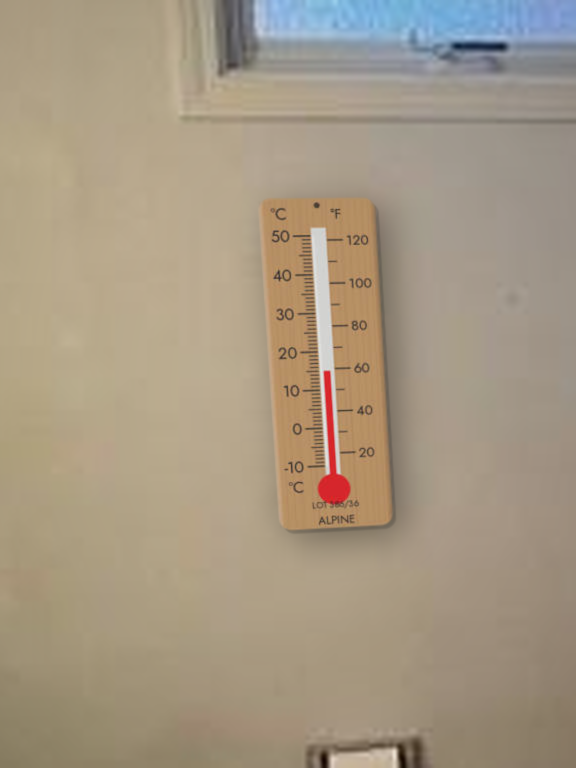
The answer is 15 °C
